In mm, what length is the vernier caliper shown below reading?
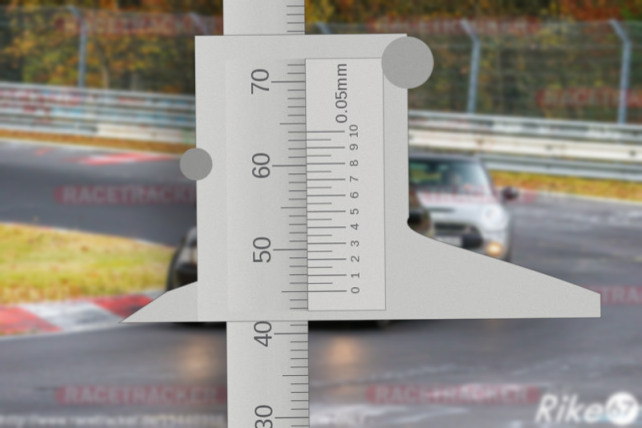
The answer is 45.0 mm
